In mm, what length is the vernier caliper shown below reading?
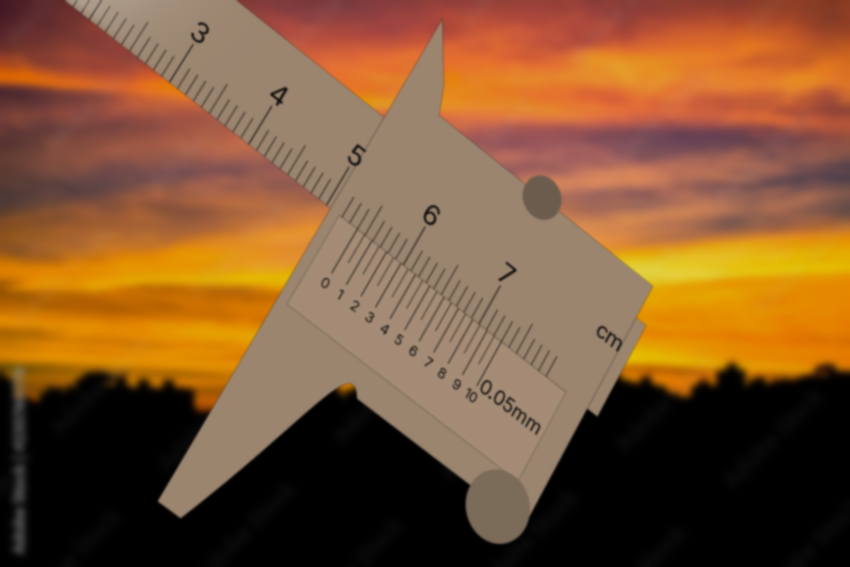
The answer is 54.0 mm
